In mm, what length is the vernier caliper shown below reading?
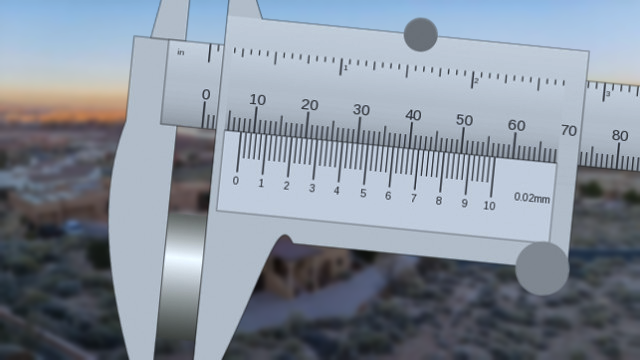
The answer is 7.5 mm
